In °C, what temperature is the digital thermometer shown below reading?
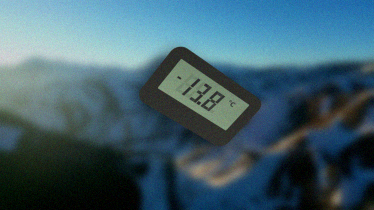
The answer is -13.8 °C
